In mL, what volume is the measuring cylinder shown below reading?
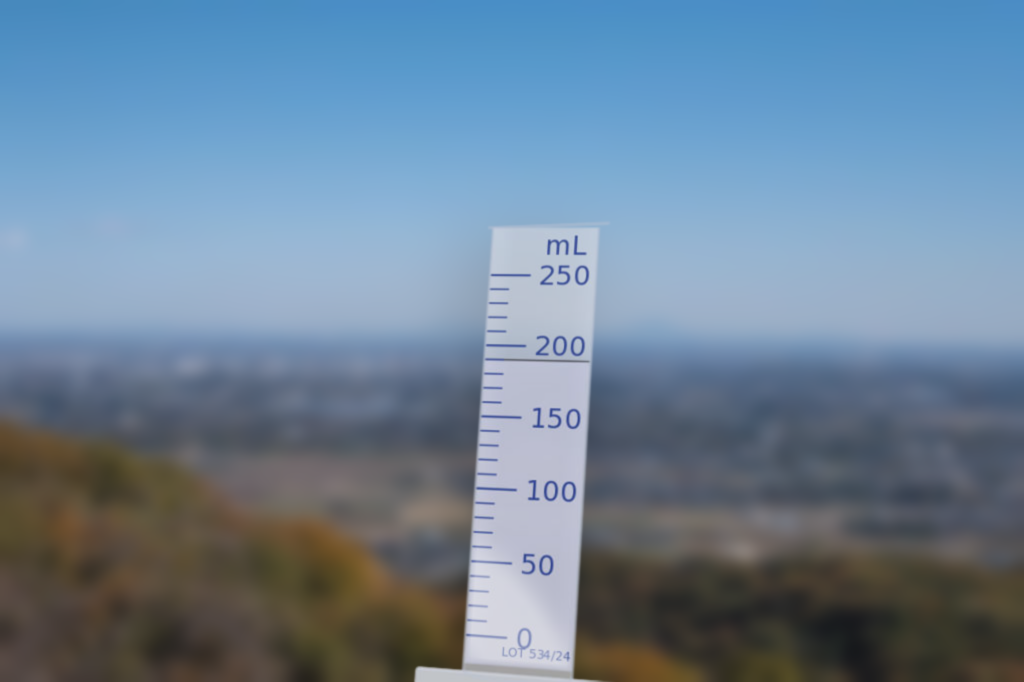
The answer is 190 mL
